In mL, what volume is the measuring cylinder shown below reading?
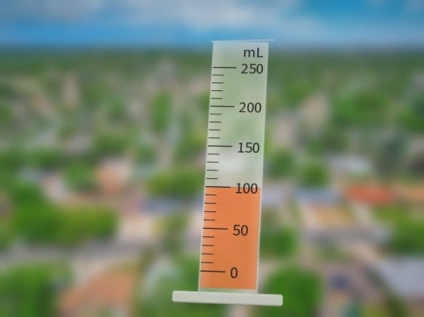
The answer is 100 mL
